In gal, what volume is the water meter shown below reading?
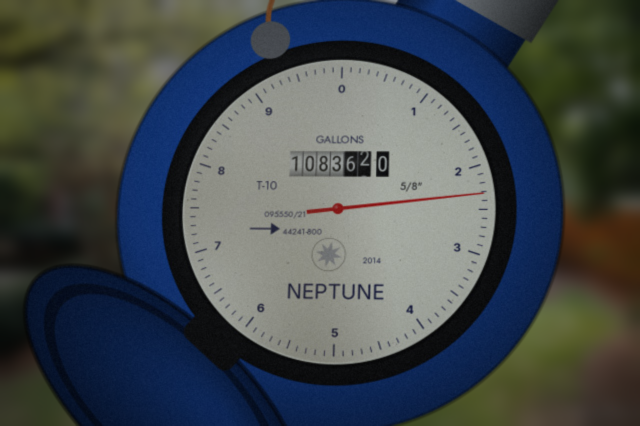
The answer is 1083622.3 gal
